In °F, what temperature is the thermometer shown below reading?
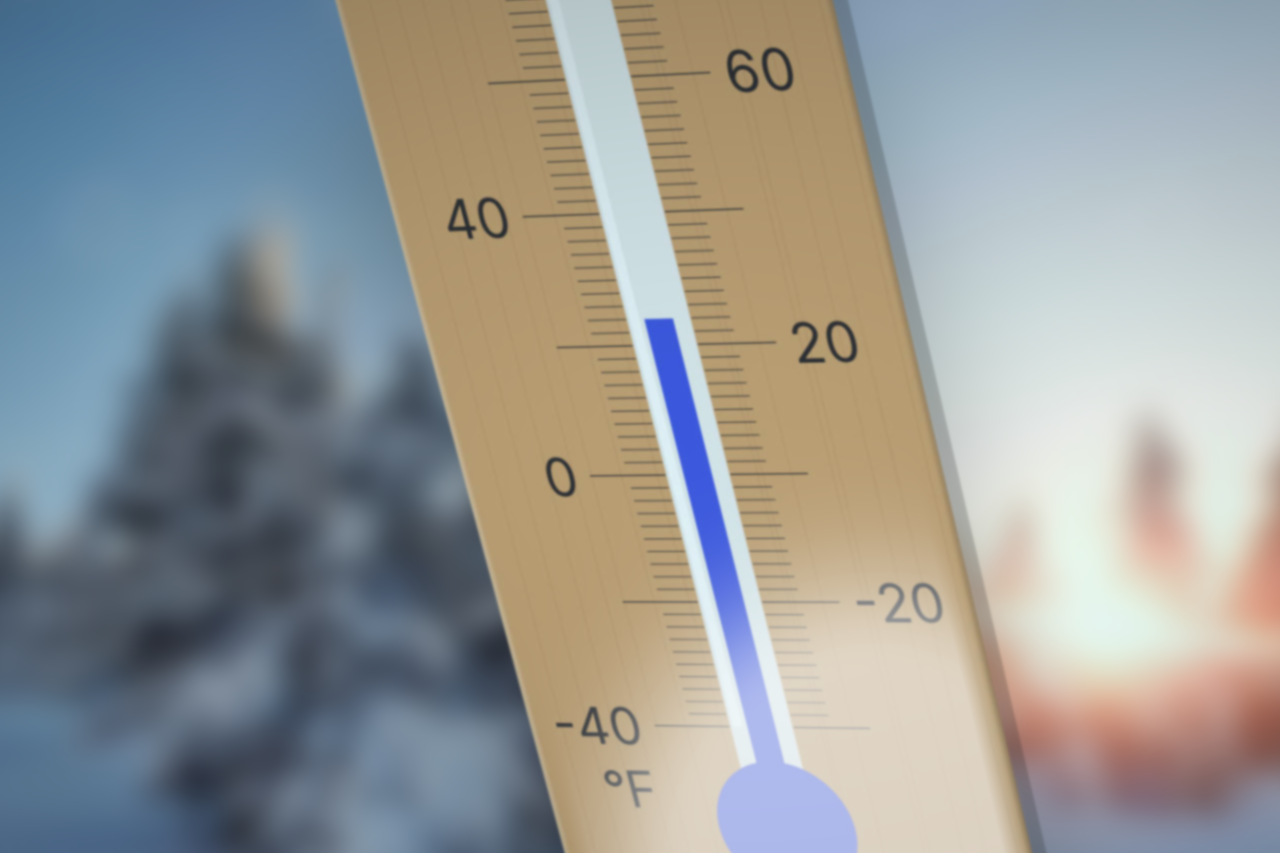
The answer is 24 °F
